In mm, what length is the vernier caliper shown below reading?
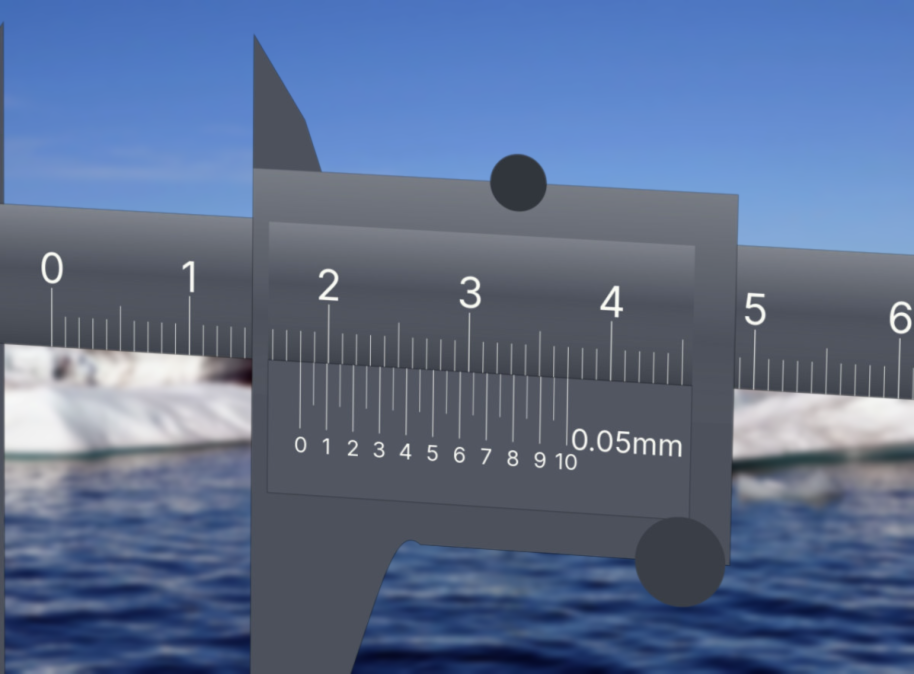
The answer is 18.0 mm
